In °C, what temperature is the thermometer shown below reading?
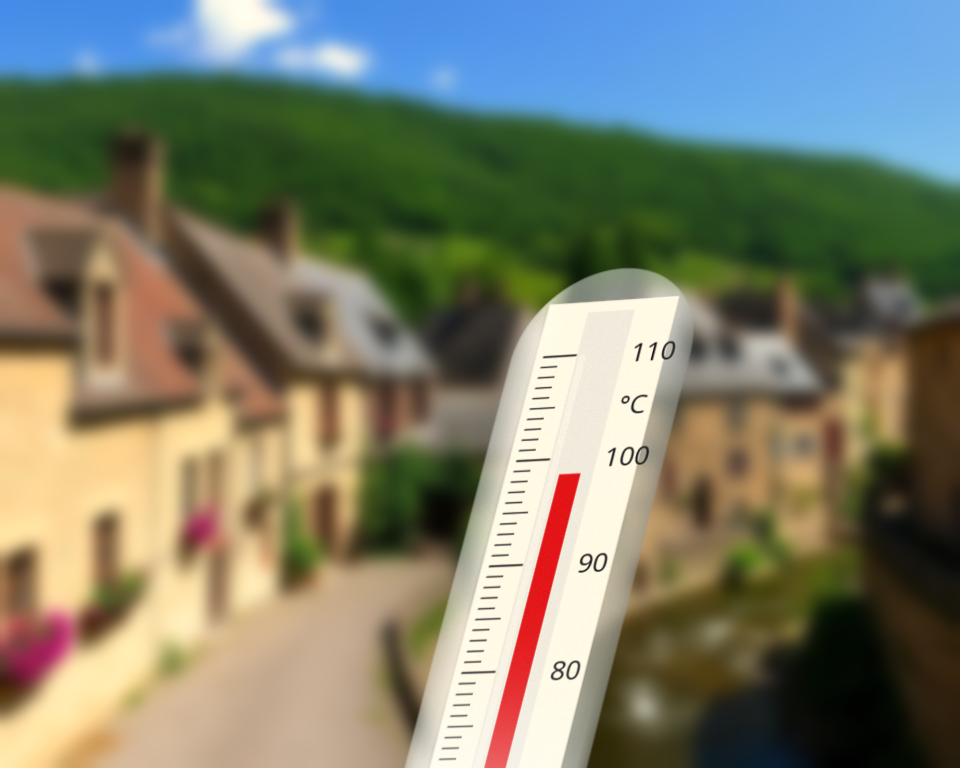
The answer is 98.5 °C
